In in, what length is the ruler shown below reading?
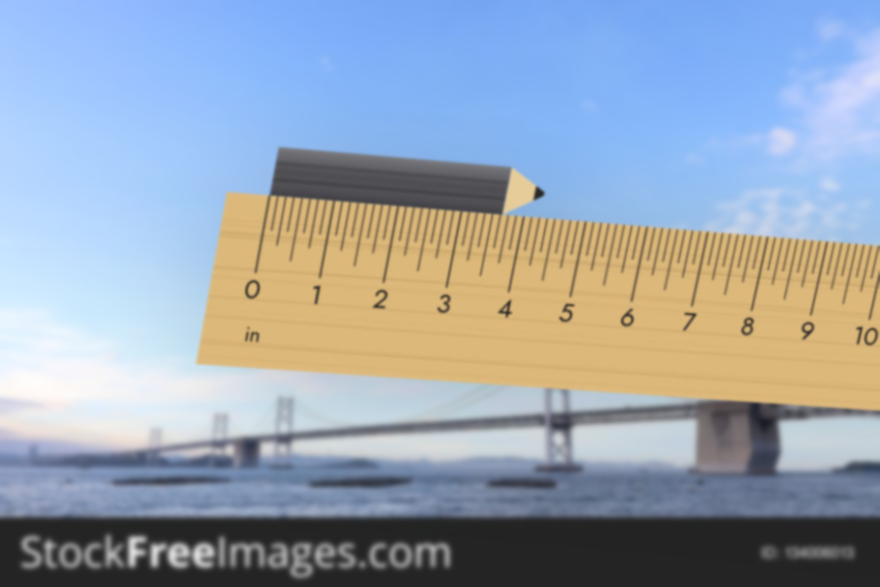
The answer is 4.25 in
